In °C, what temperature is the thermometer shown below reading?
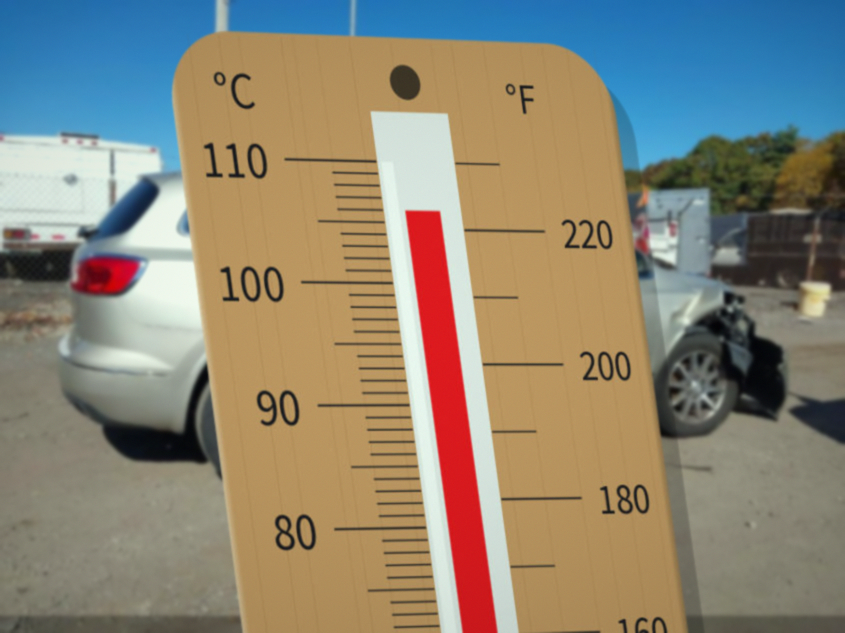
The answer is 106 °C
